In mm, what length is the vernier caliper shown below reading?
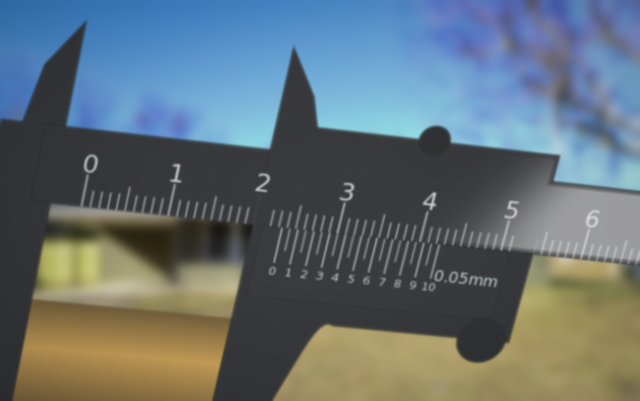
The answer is 23.4 mm
